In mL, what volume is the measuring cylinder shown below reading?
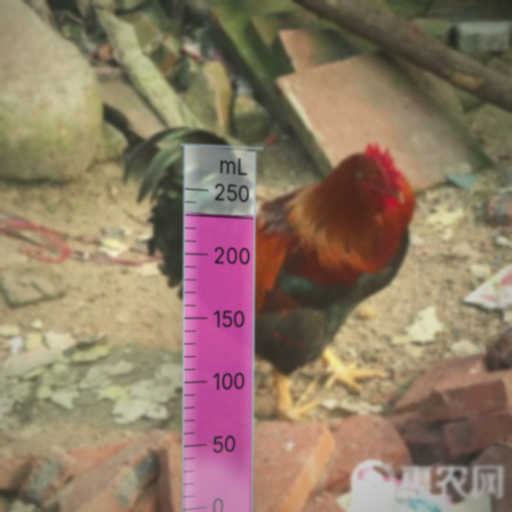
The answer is 230 mL
